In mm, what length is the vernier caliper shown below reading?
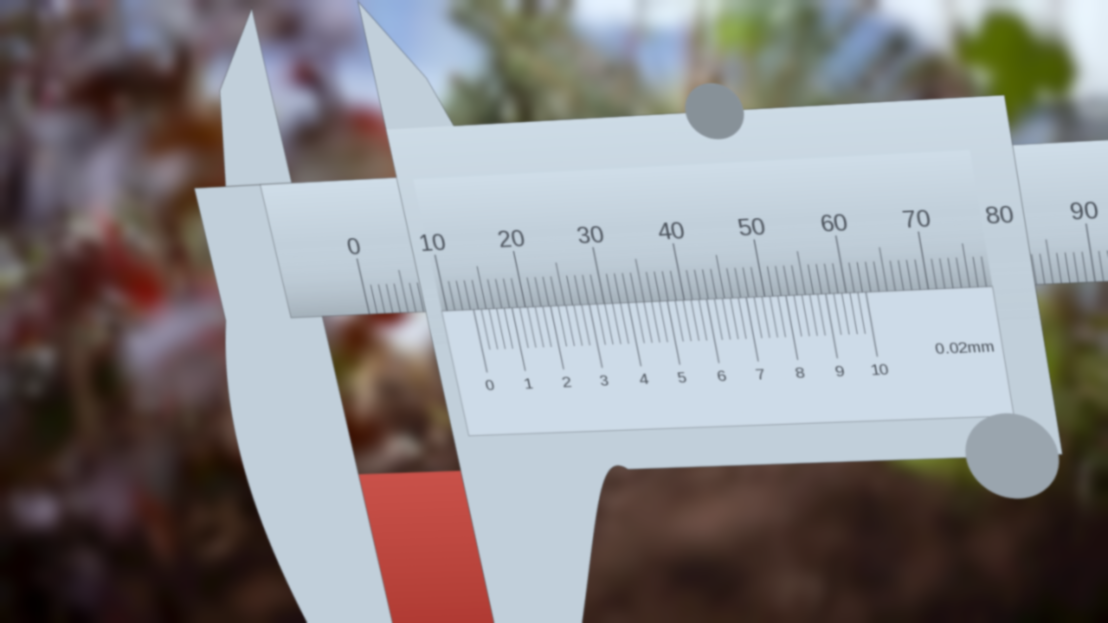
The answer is 13.4 mm
